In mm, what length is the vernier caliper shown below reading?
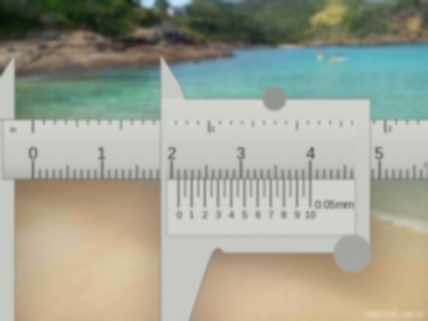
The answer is 21.0 mm
